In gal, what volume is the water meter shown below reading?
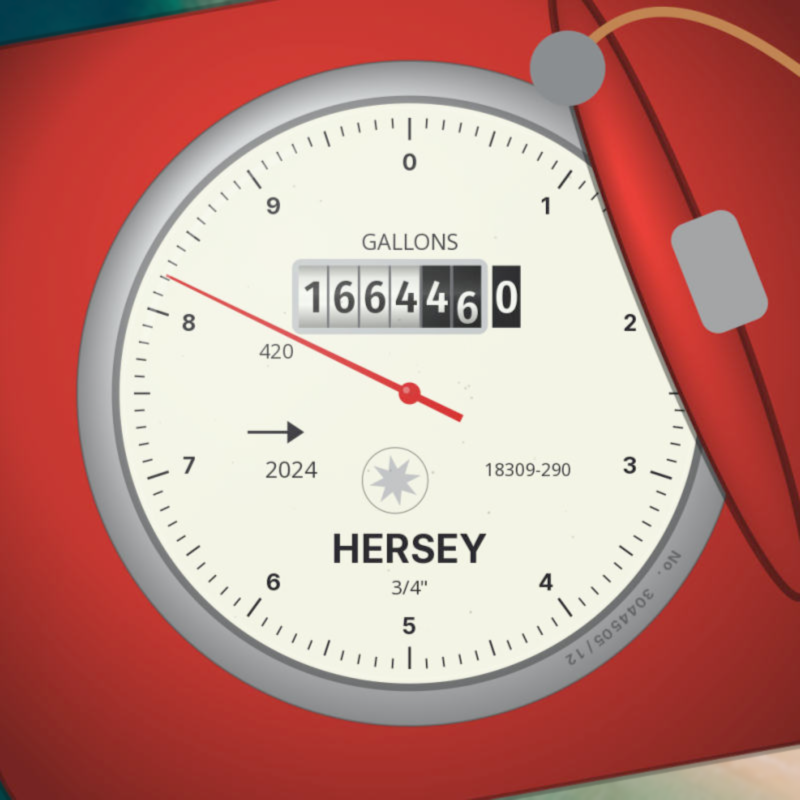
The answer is 1664458.2 gal
